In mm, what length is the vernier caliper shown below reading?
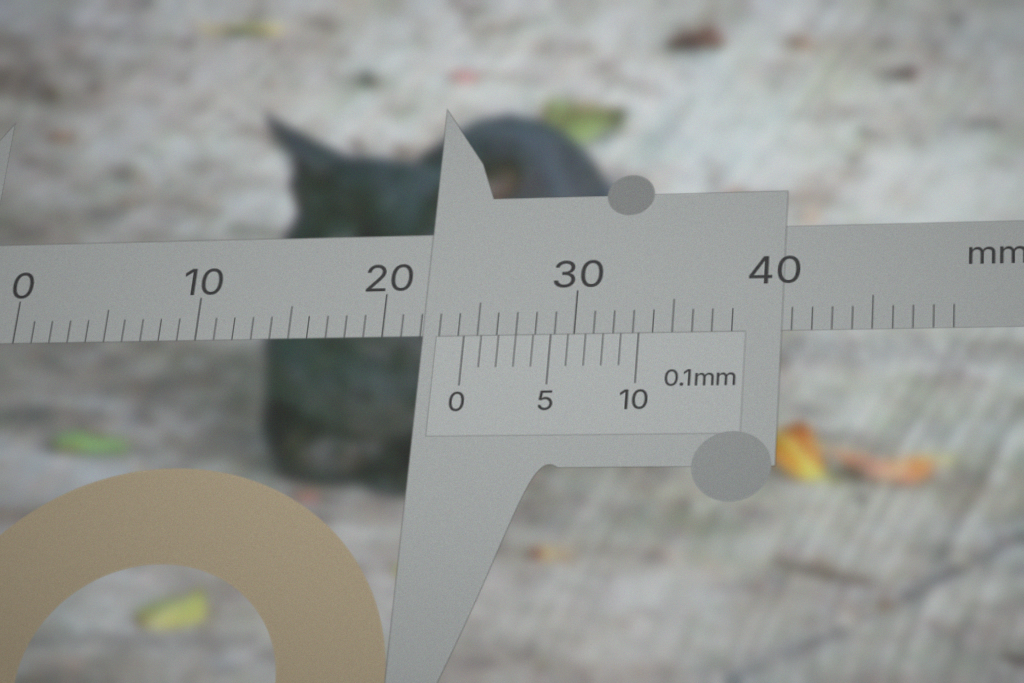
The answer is 24.3 mm
